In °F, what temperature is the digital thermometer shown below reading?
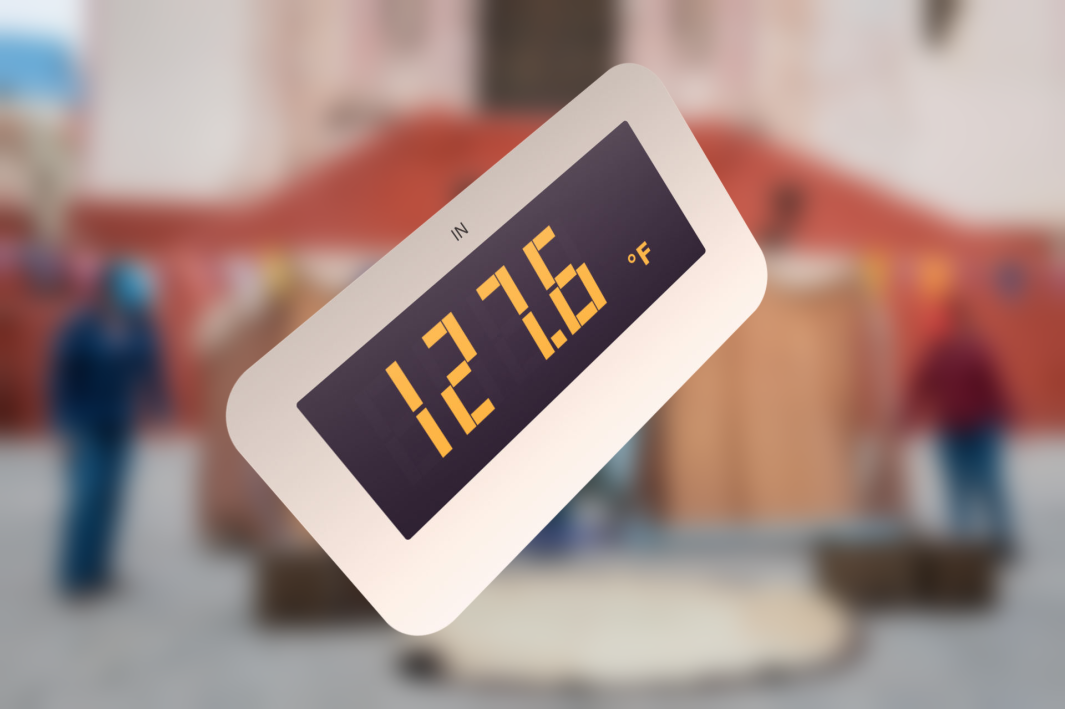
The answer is 127.6 °F
